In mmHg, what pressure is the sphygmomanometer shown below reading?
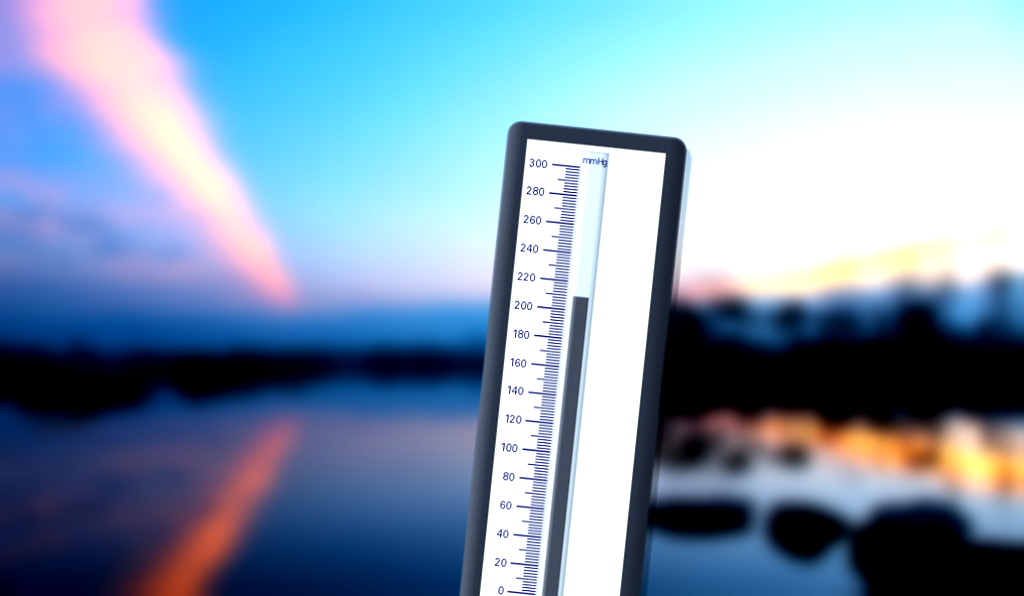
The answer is 210 mmHg
